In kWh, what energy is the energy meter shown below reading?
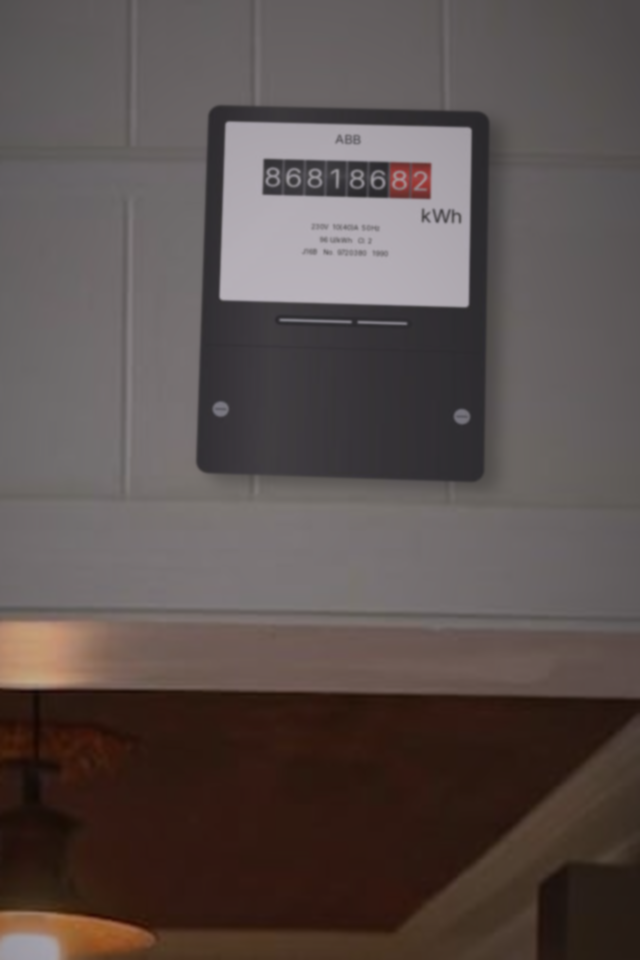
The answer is 868186.82 kWh
